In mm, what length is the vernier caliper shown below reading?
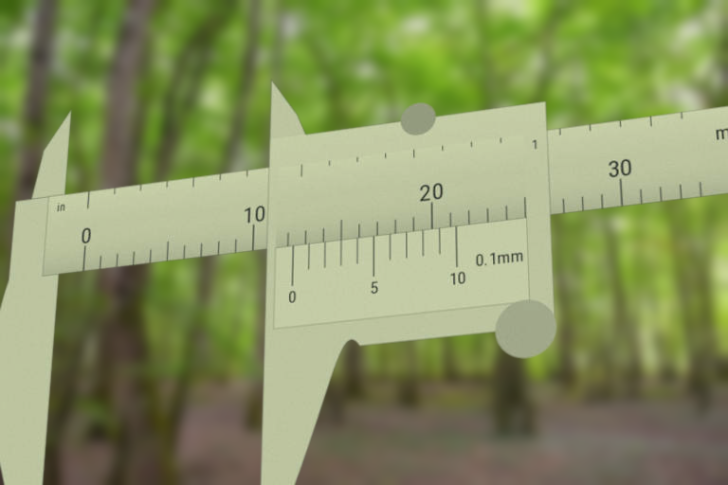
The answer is 12.3 mm
